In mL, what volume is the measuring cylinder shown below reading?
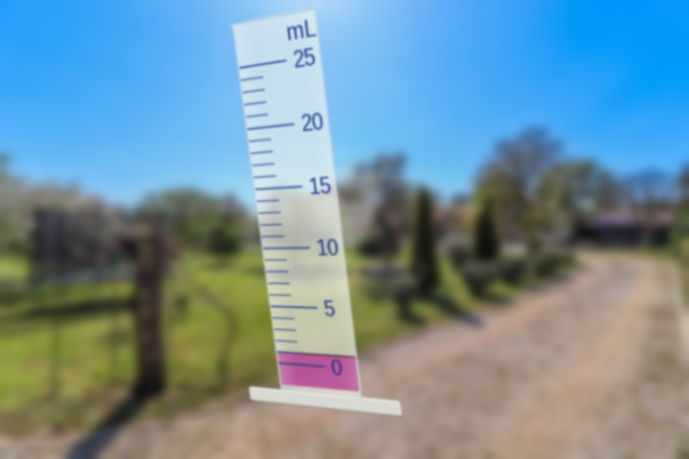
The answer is 1 mL
